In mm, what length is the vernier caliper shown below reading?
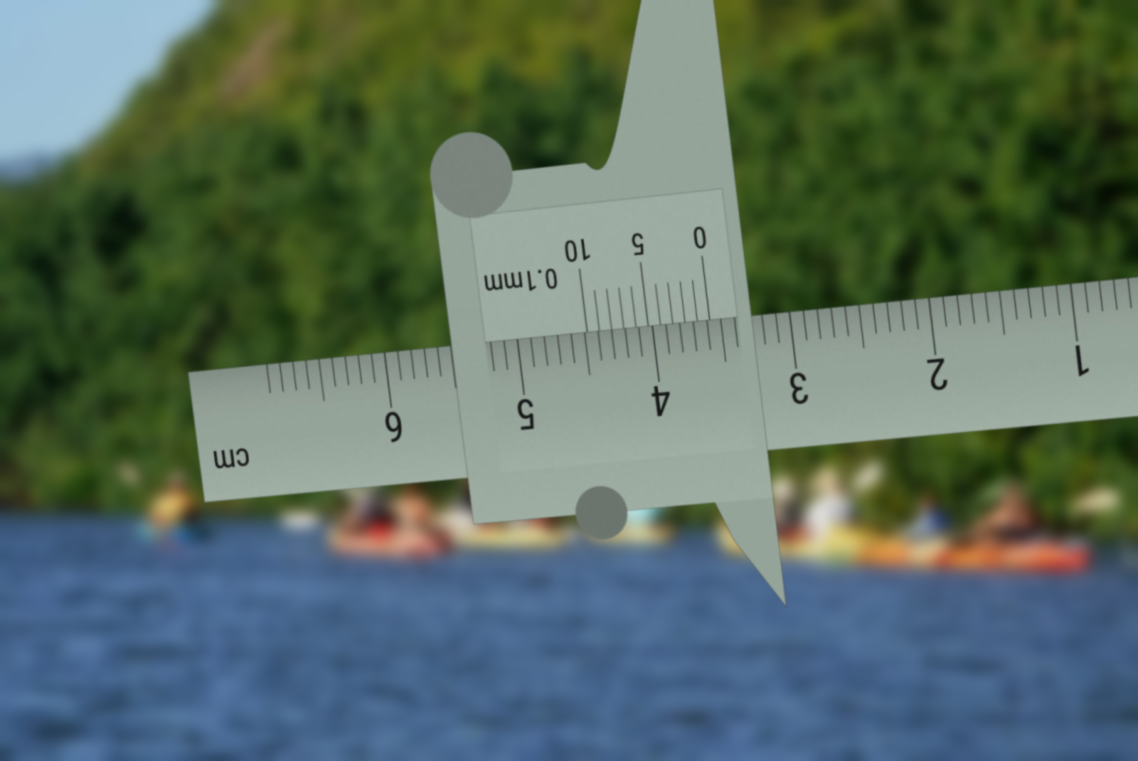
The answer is 35.8 mm
